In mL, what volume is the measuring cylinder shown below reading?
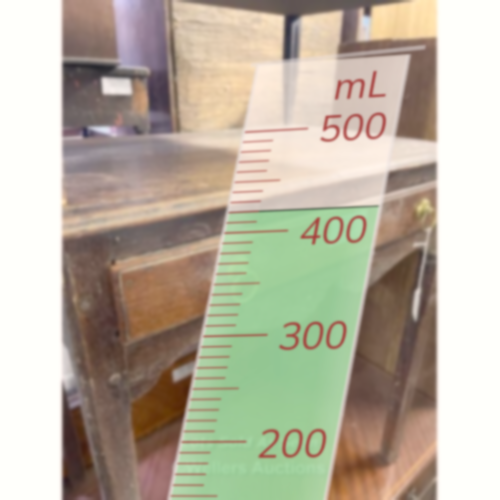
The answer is 420 mL
